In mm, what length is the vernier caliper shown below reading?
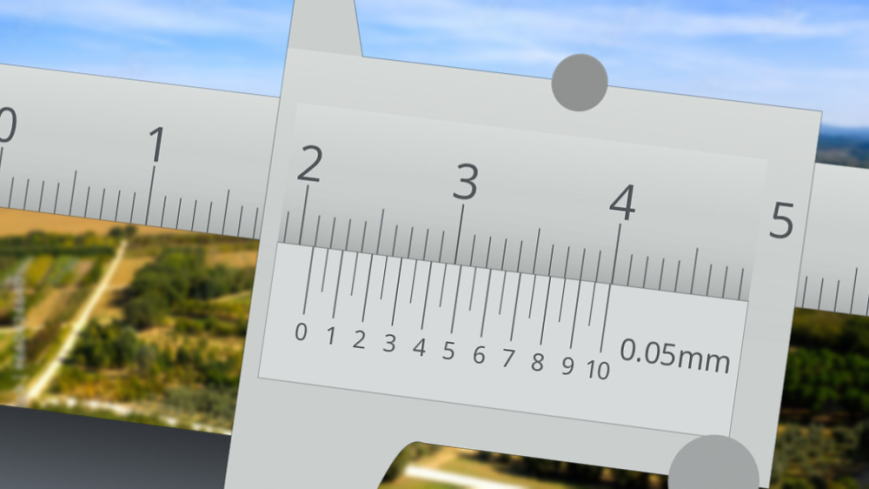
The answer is 20.9 mm
